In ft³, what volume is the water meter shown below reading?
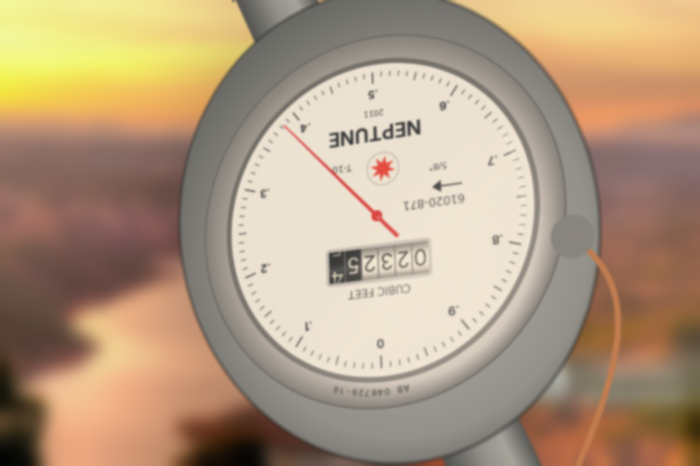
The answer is 23254.38 ft³
